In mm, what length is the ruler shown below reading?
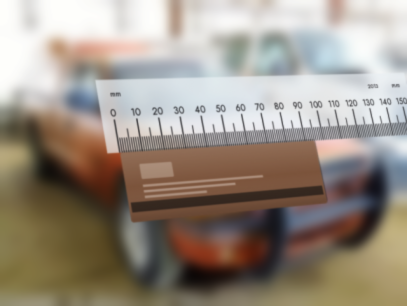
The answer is 95 mm
